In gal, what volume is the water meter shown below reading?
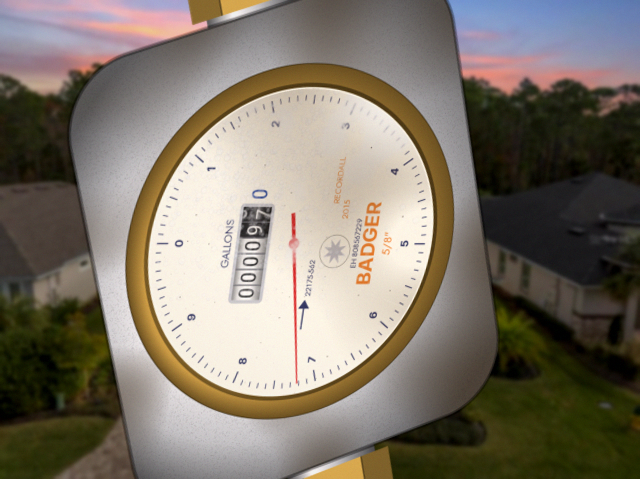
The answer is 967.2 gal
